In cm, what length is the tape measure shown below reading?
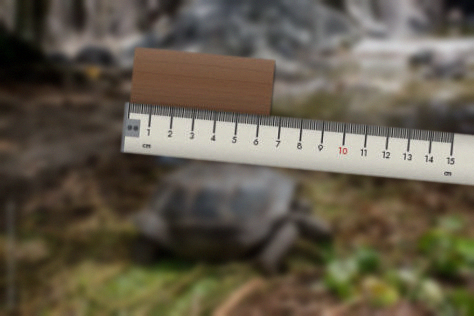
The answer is 6.5 cm
